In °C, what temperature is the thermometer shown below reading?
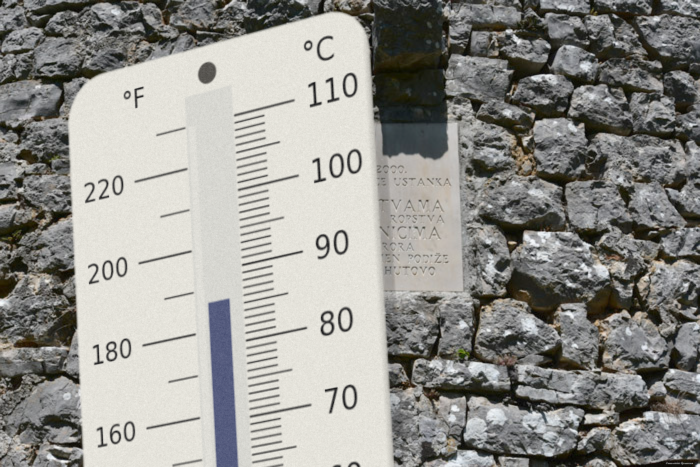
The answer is 86 °C
